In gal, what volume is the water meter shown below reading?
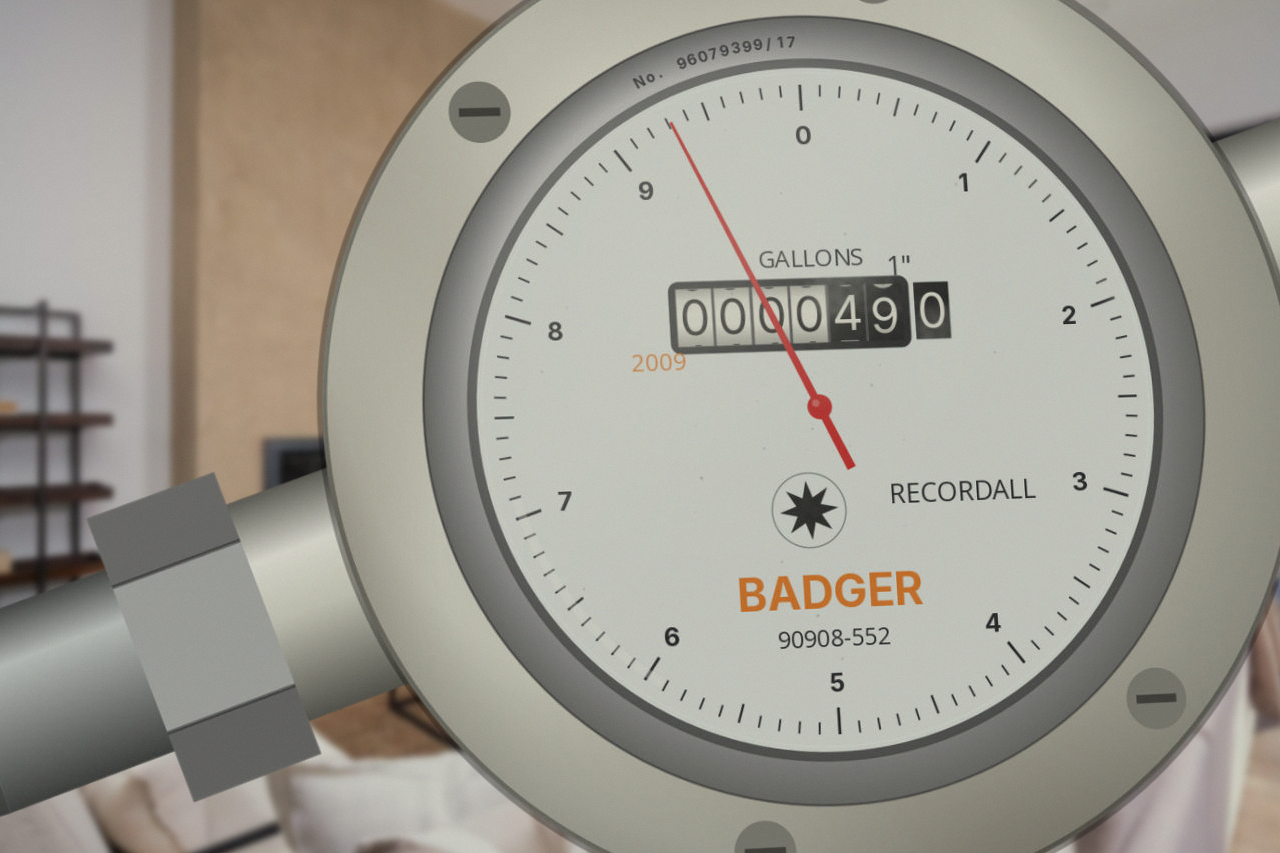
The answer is 489.3 gal
